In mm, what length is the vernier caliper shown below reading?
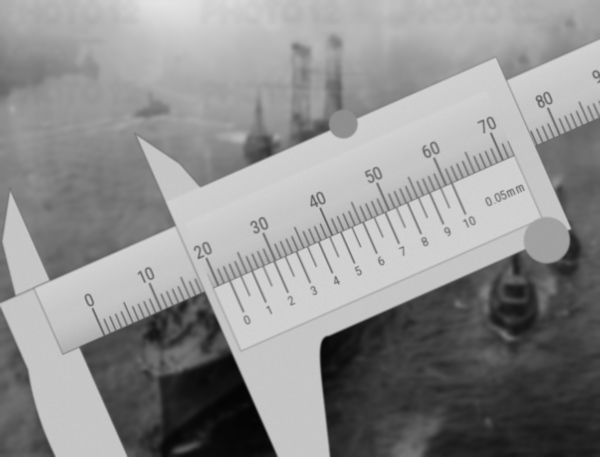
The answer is 22.0 mm
